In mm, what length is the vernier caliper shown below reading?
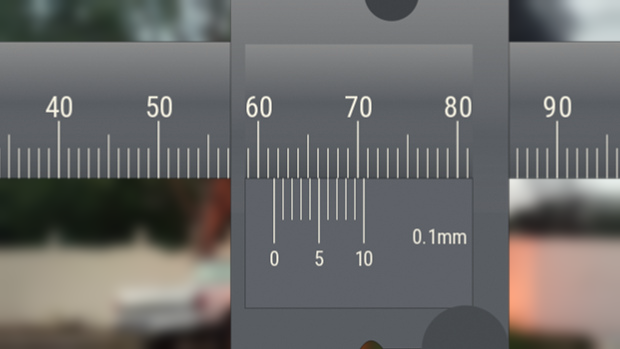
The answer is 61.6 mm
